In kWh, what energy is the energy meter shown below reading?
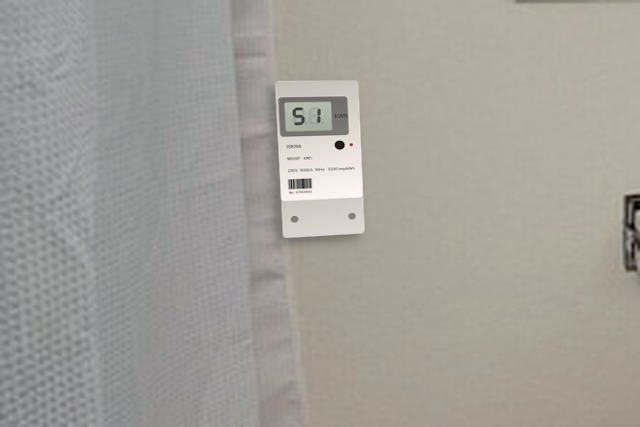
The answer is 51 kWh
